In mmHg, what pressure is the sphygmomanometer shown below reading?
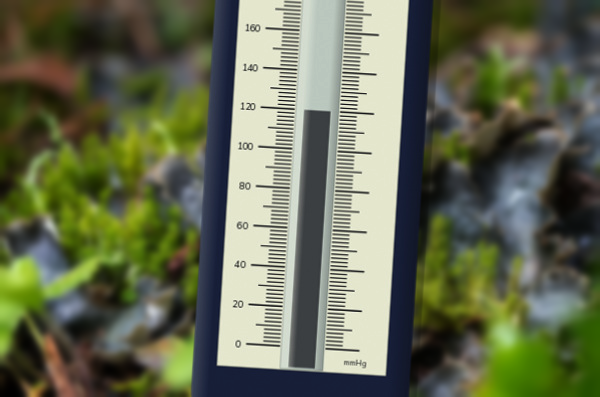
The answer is 120 mmHg
